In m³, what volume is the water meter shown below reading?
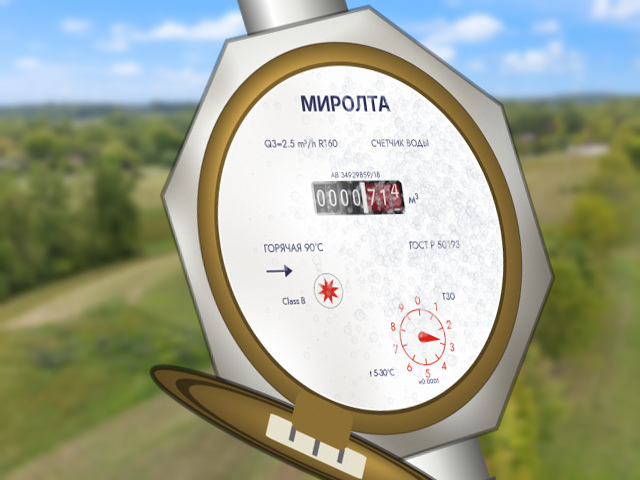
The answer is 0.7142 m³
